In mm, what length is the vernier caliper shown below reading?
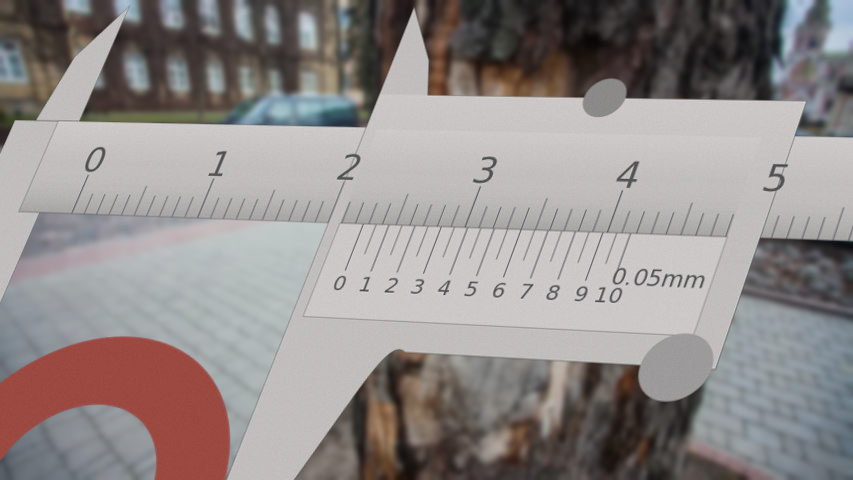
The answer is 22.6 mm
